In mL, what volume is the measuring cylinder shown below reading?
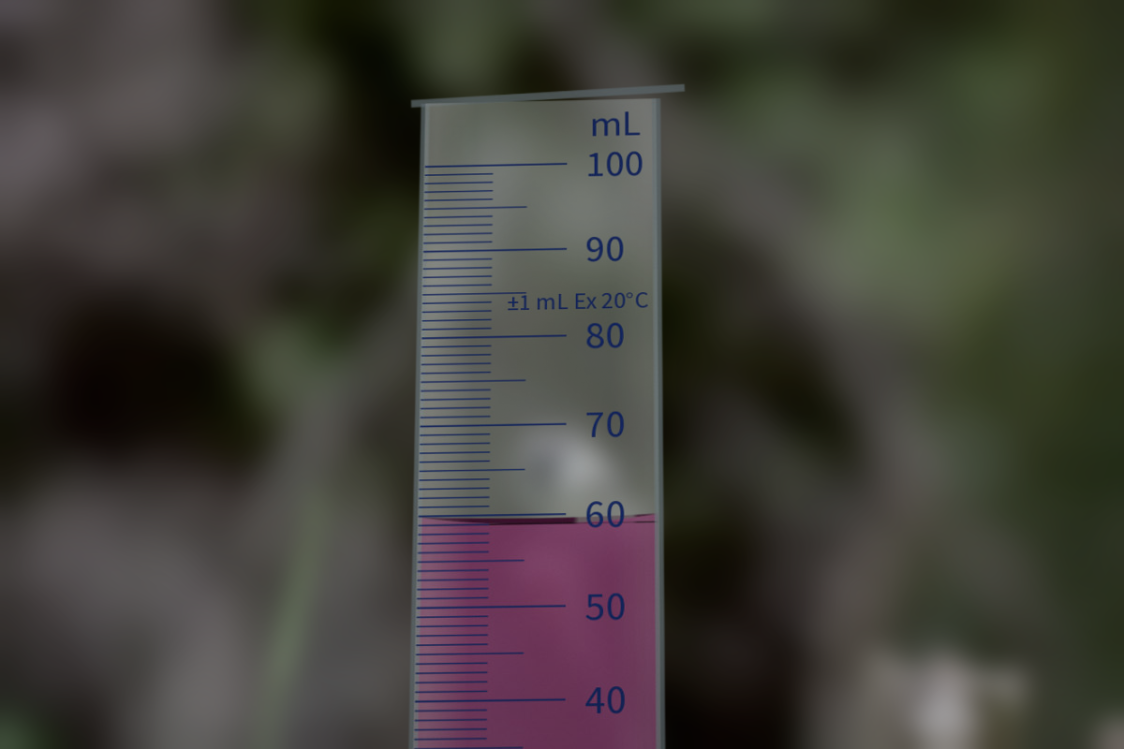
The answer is 59 mL
